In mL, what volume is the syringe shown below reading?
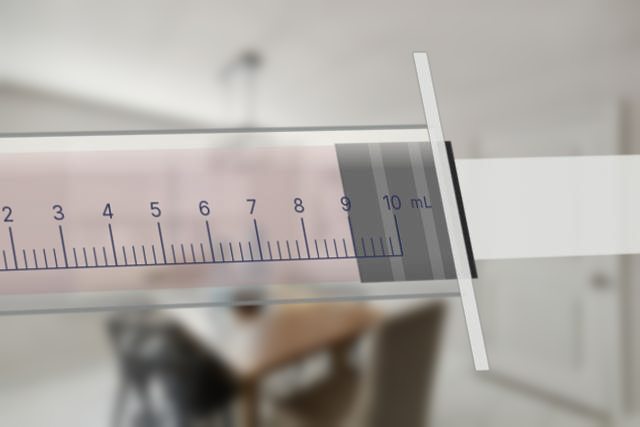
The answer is 9 mL
